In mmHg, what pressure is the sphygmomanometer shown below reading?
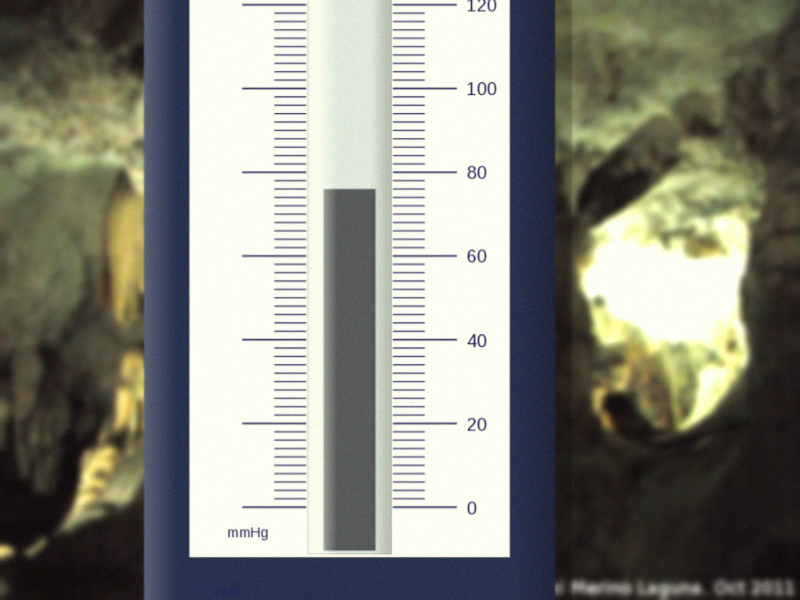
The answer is 76 mmHg
